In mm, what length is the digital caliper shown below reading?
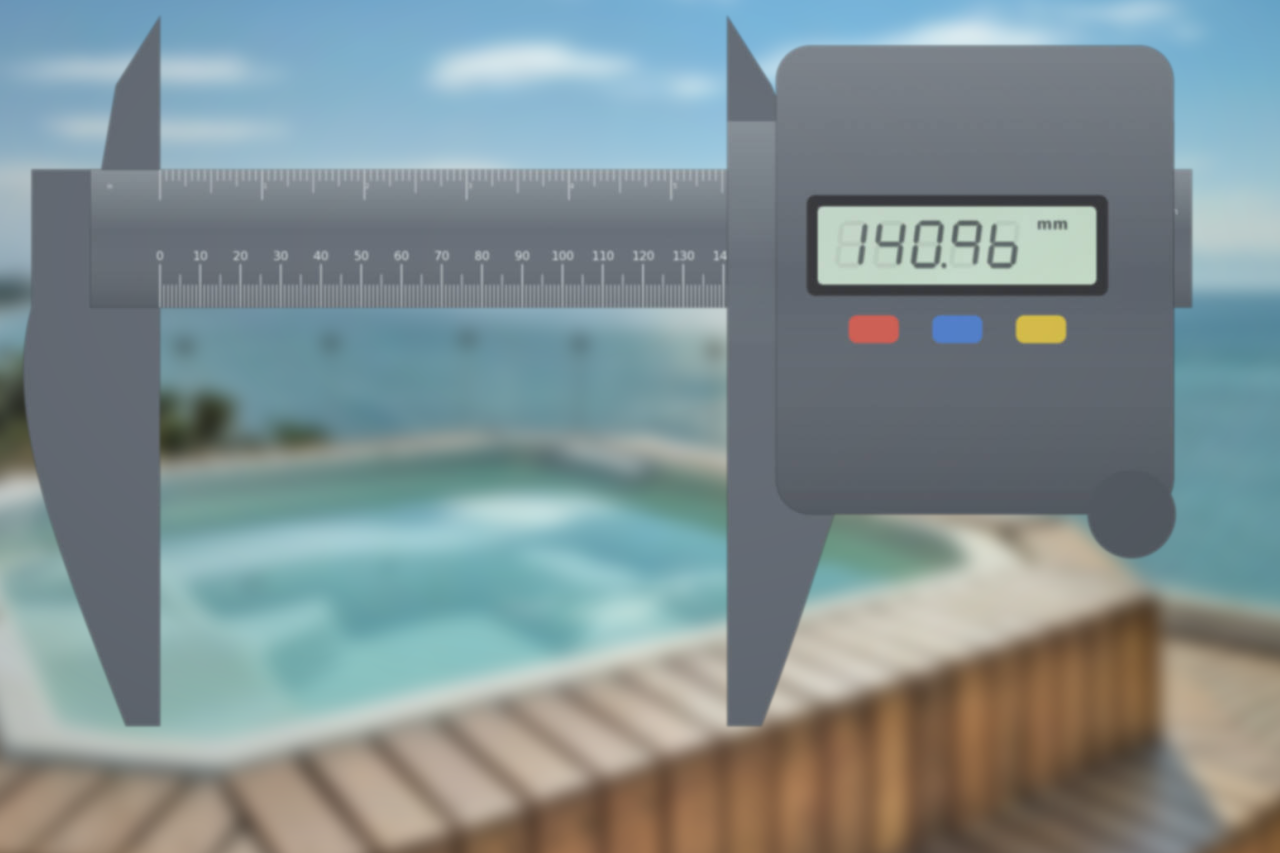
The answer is 140.96 mm
